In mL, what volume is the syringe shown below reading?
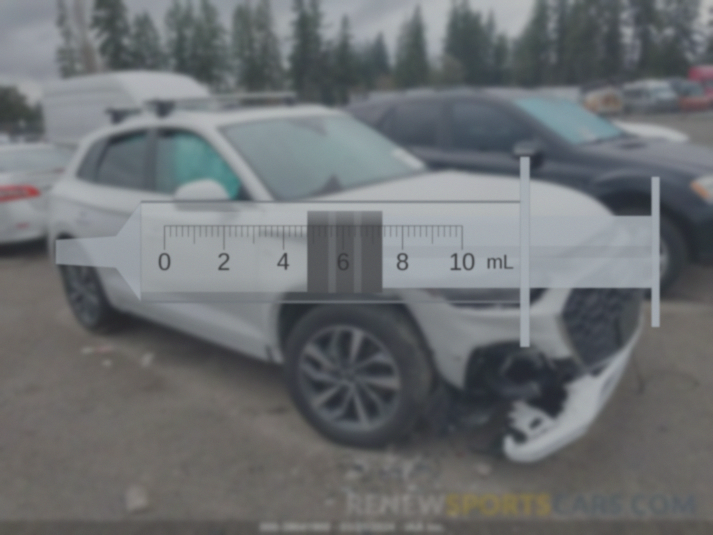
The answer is 4.8 mL
